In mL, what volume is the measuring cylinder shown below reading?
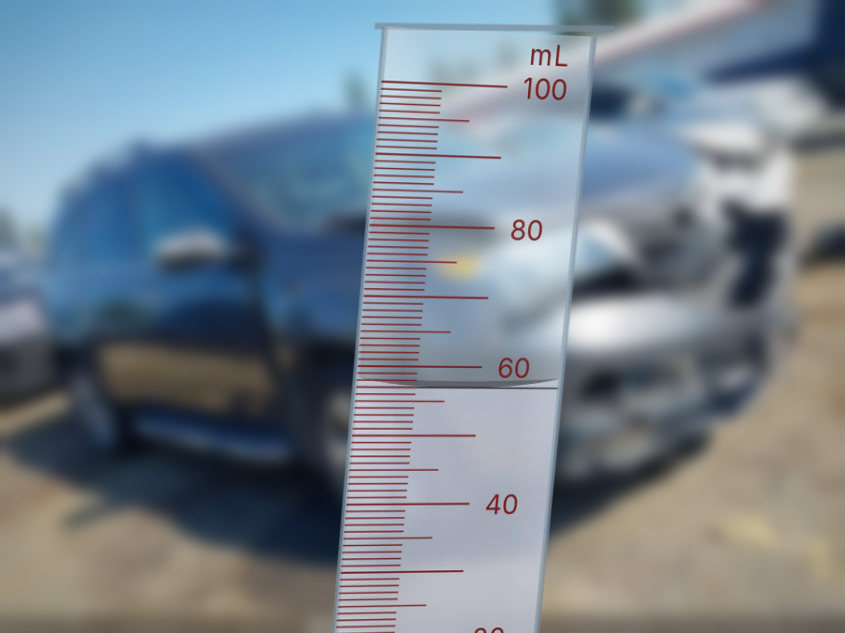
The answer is 57 mL
